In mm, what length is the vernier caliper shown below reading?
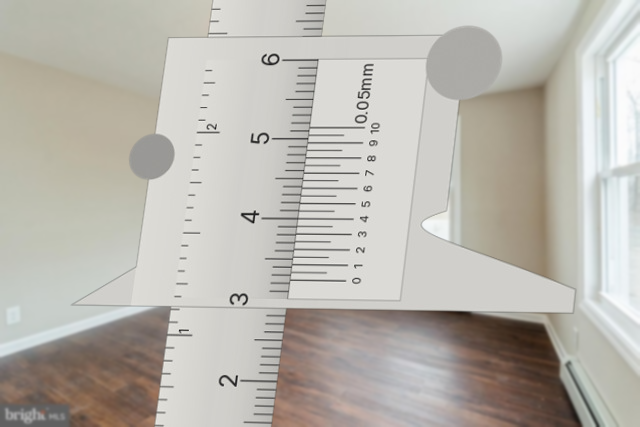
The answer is 32.4 mm
